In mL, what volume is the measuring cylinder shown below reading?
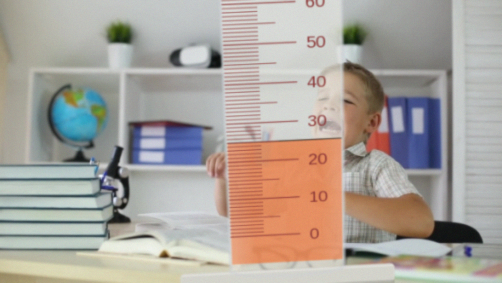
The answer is 25 mL
